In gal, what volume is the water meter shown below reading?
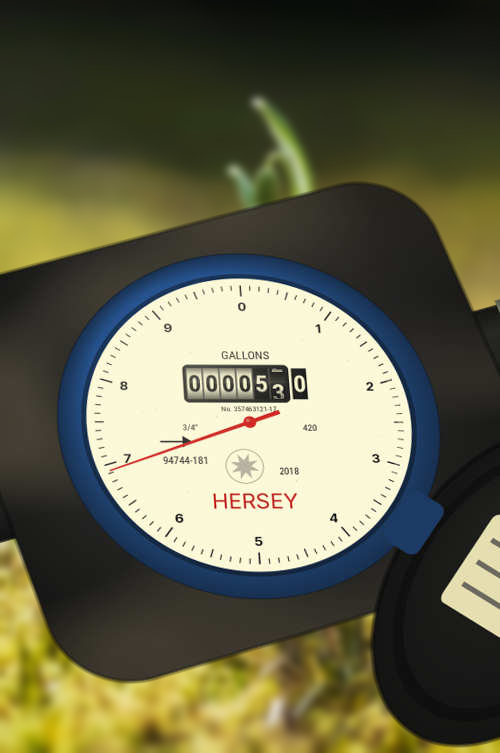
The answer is 526.9 gal
